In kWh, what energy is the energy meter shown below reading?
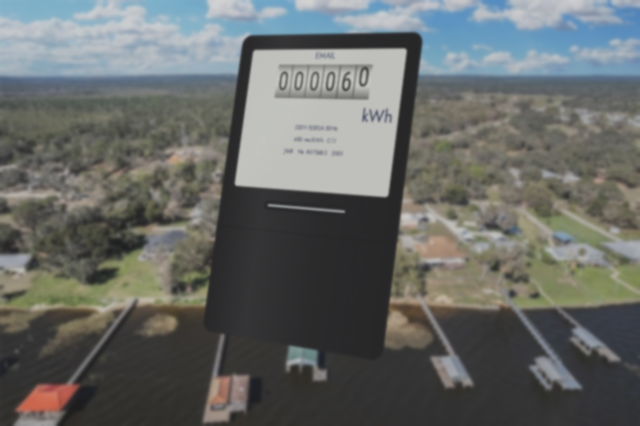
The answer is 60 kWh
